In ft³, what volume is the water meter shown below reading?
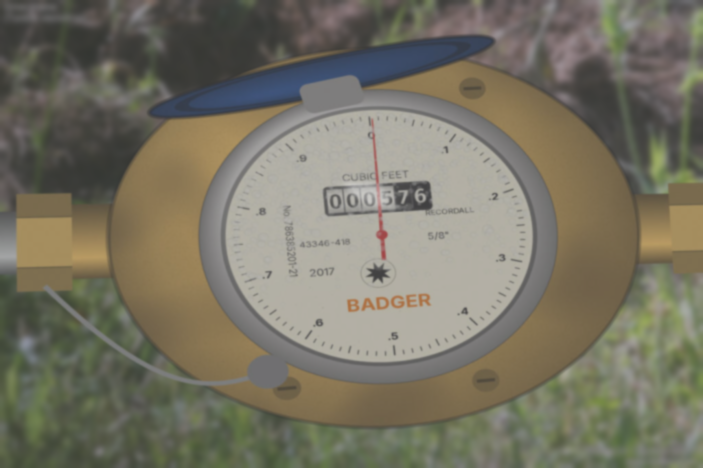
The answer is 576.00 ft³
